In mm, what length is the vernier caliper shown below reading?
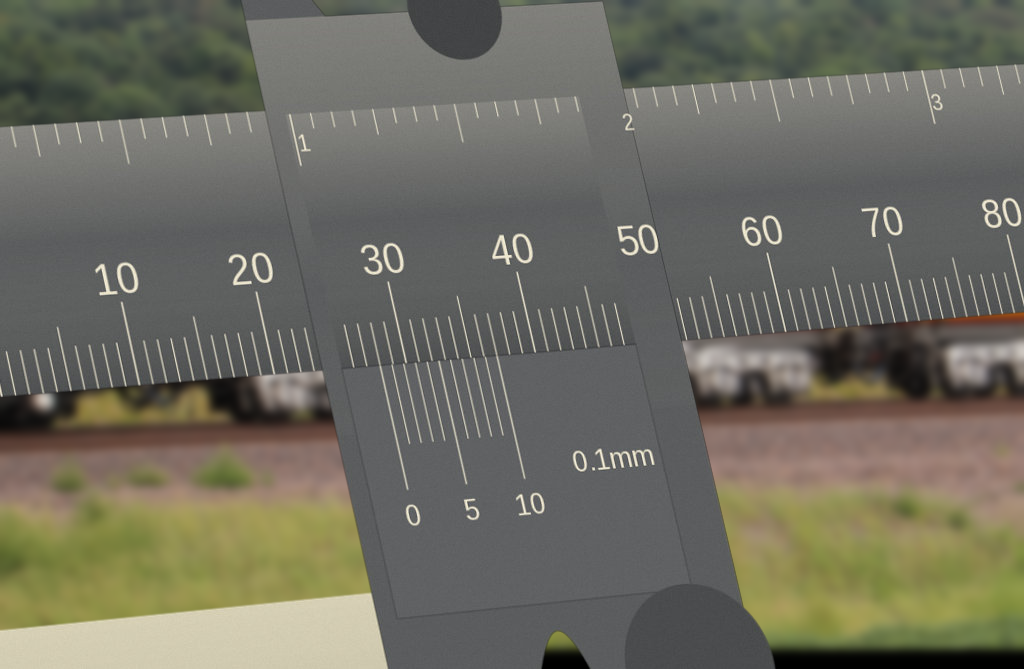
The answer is 28.0 mm
